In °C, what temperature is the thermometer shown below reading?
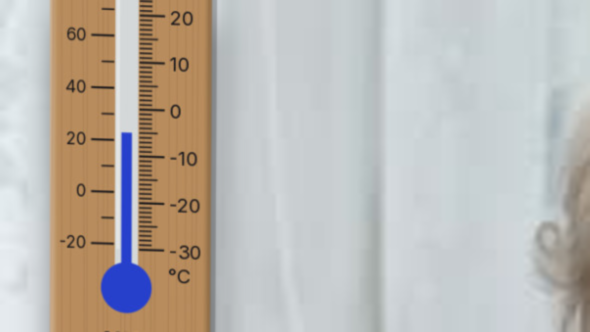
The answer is -5 °C
